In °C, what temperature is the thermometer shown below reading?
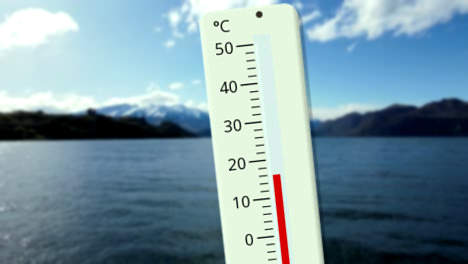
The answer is 16 °C
